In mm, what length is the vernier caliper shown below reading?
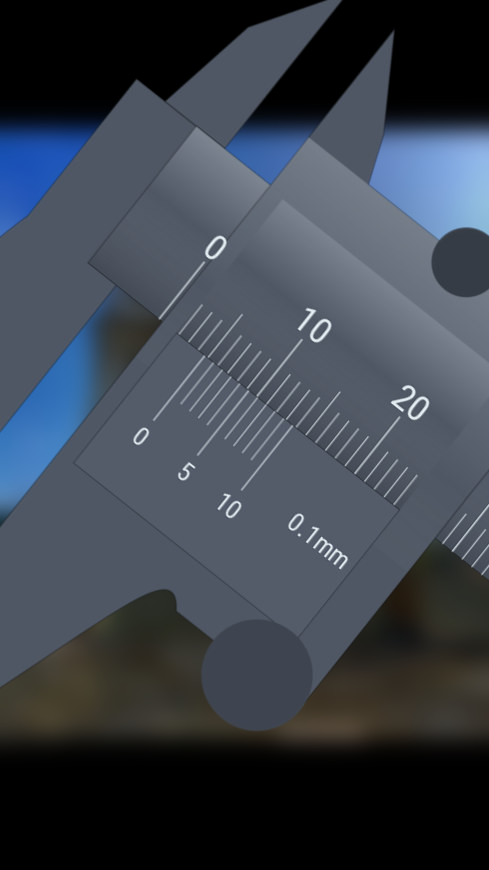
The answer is 4.7 mm
